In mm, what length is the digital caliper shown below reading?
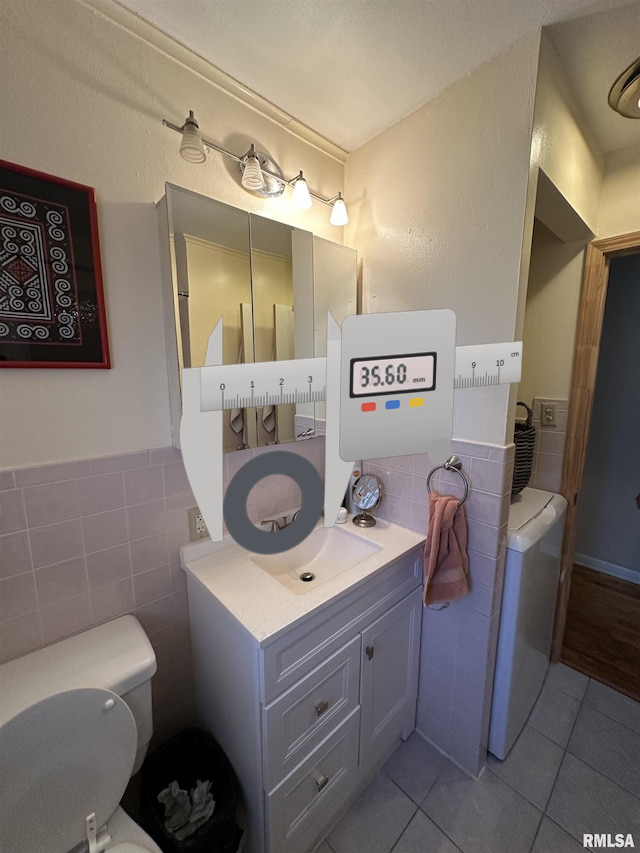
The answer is 35.60 mm
